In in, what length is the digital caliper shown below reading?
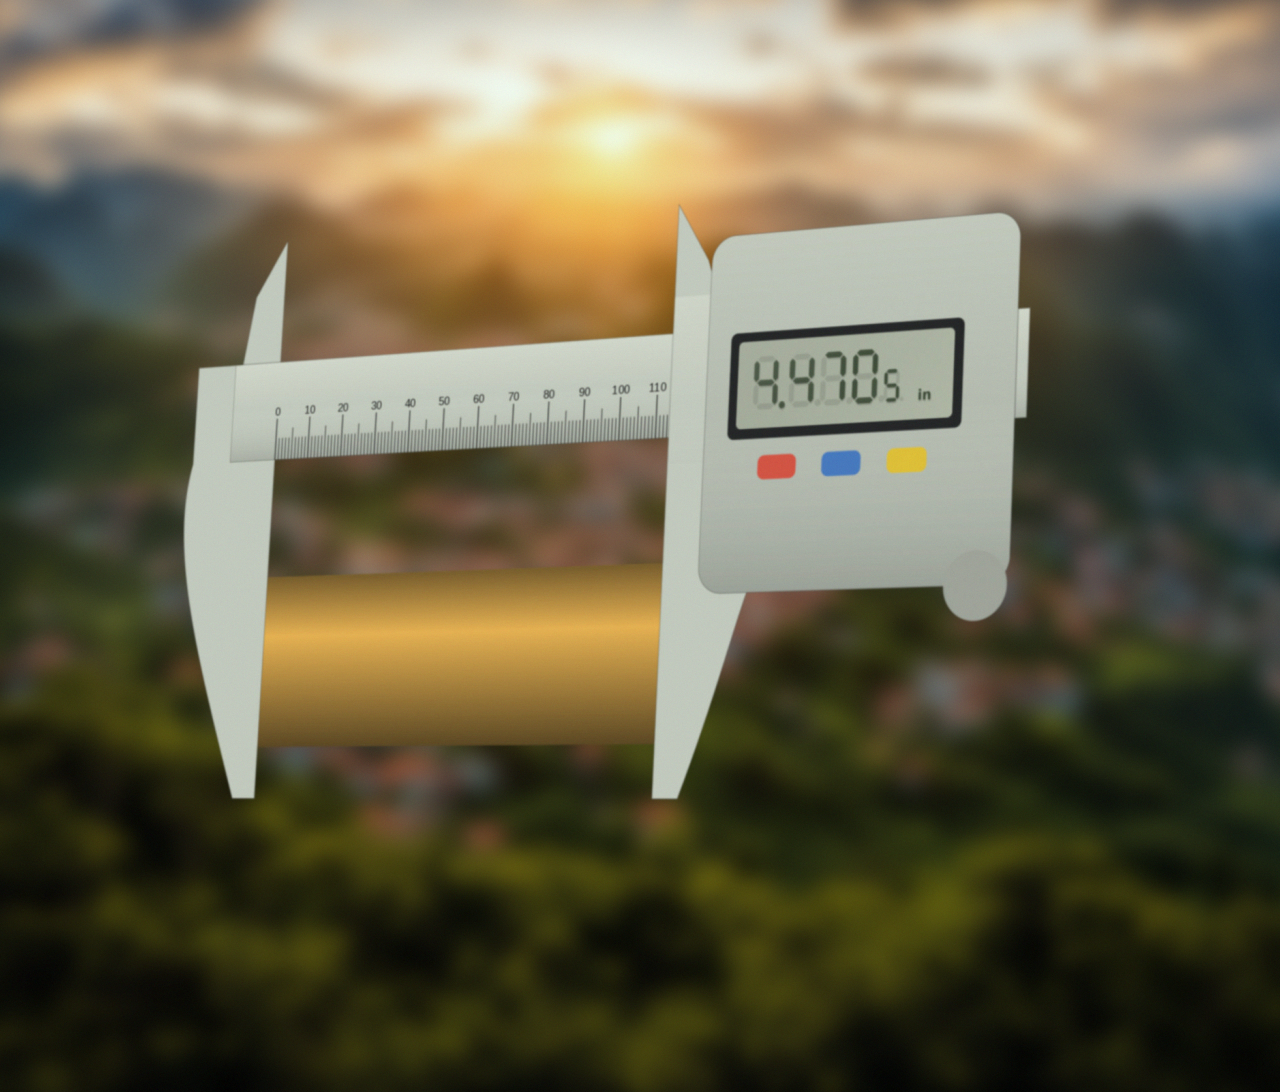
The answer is 4.4705 in
